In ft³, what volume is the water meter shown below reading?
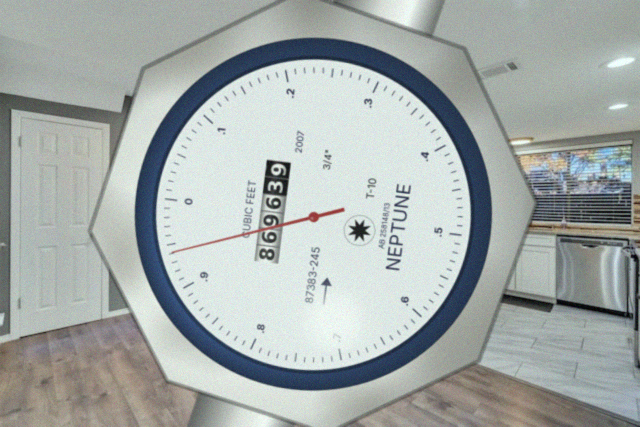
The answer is 869638.94 ft³
